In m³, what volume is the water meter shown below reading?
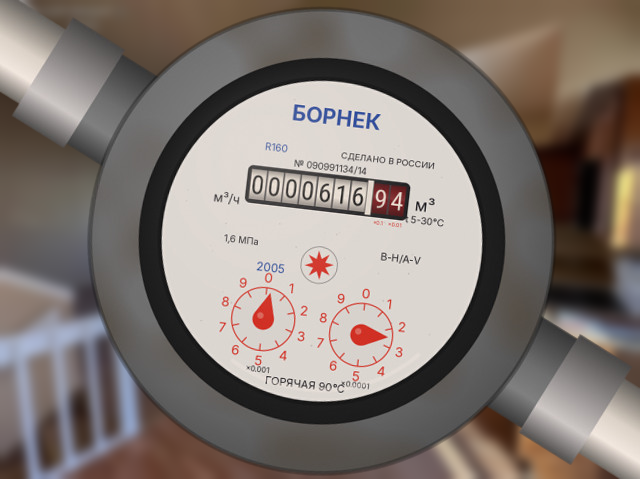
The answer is 616.9402 m³
